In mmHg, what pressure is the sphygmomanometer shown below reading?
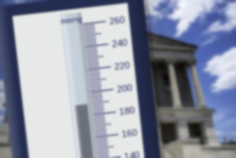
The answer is 190 mmHg
